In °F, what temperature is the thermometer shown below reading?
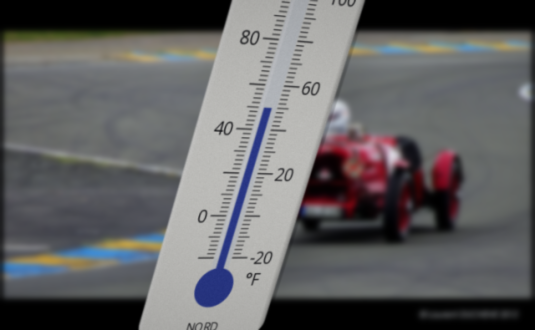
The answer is 50 °F
